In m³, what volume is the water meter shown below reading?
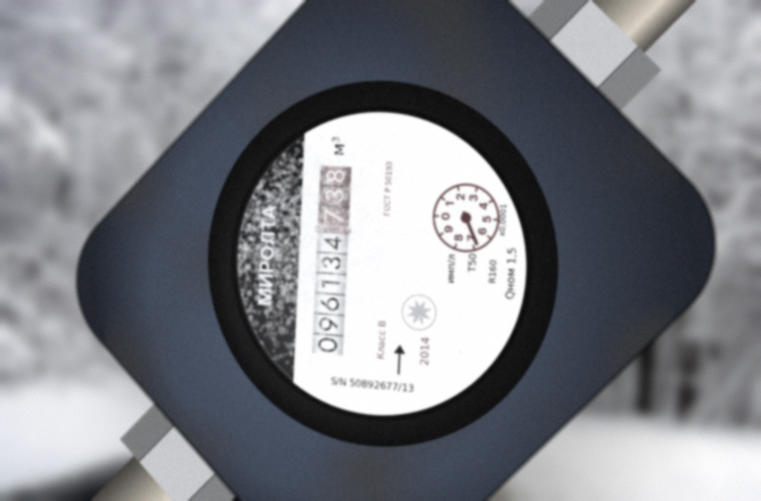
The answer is 96134.7386 m³
